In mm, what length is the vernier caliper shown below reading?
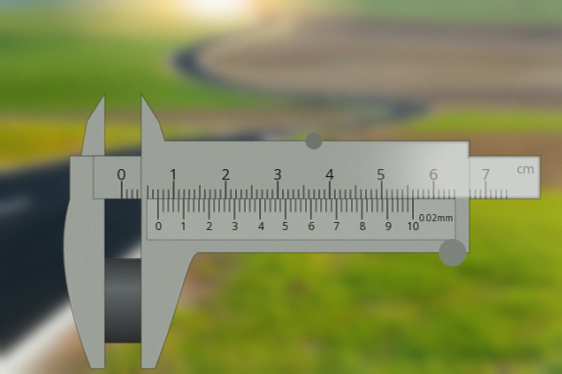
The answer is 7.0 mm
